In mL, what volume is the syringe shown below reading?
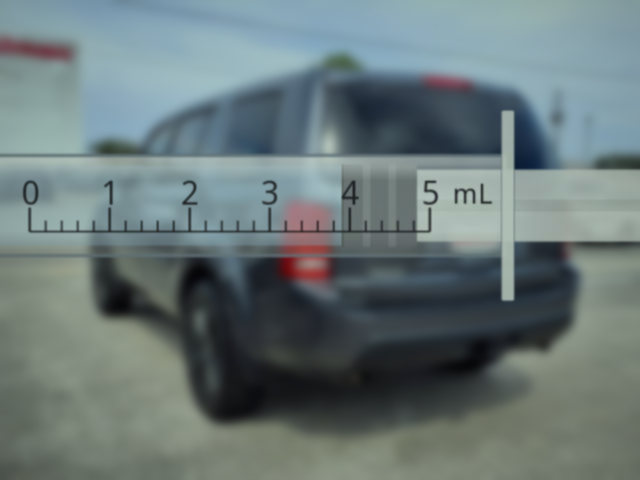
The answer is 3.9 mL
